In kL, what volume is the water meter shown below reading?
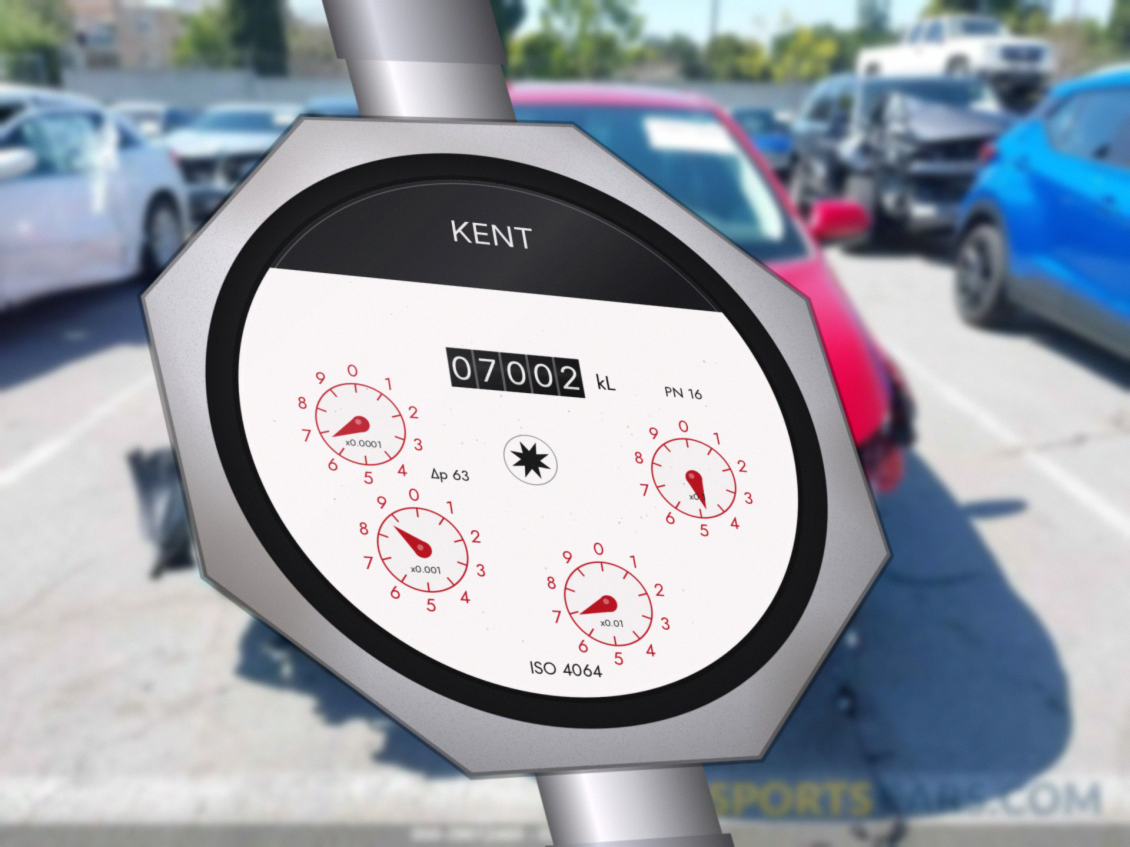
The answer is 7002.4686 kL
